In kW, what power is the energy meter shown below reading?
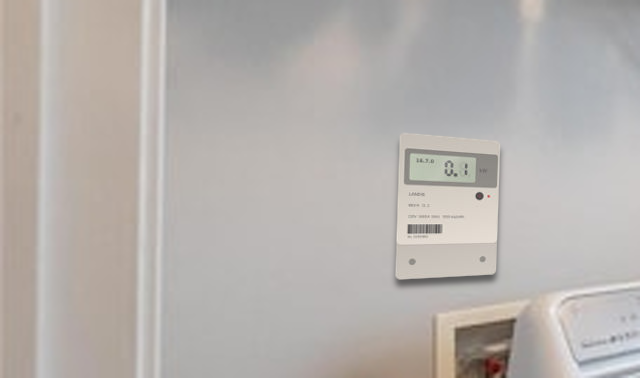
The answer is 0.1 kW
